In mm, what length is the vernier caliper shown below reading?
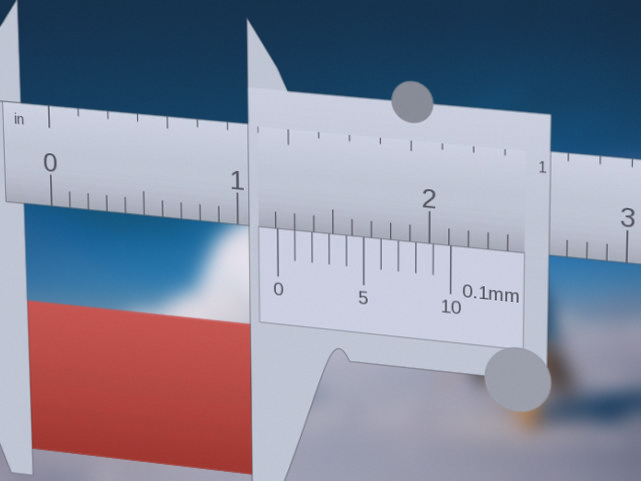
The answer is 12.1 mm
